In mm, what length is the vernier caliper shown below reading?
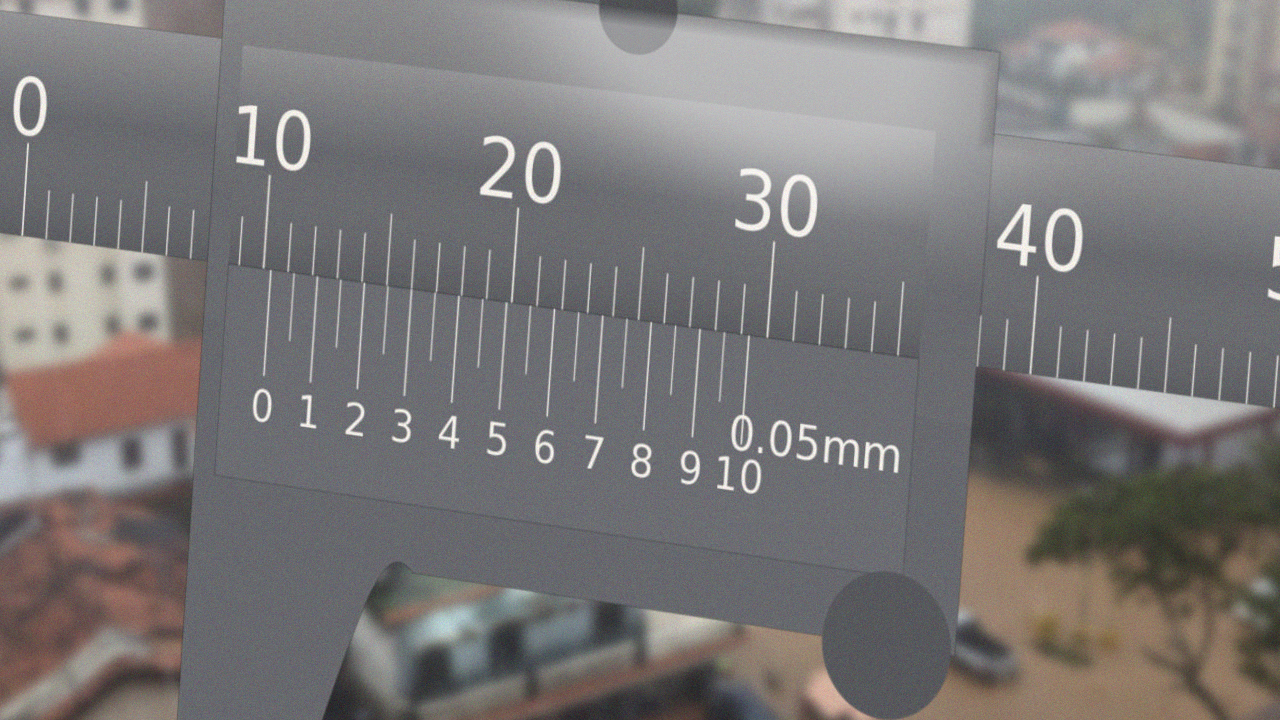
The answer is 10.3 mm
